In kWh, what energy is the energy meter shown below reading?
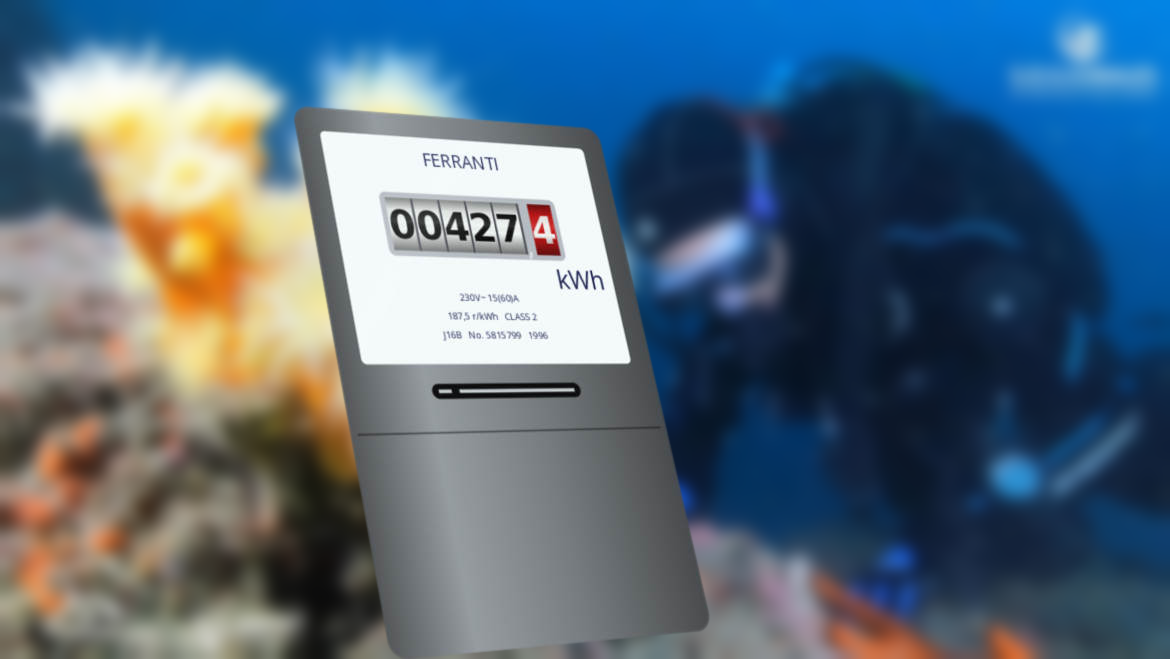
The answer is 427.4 kWh
